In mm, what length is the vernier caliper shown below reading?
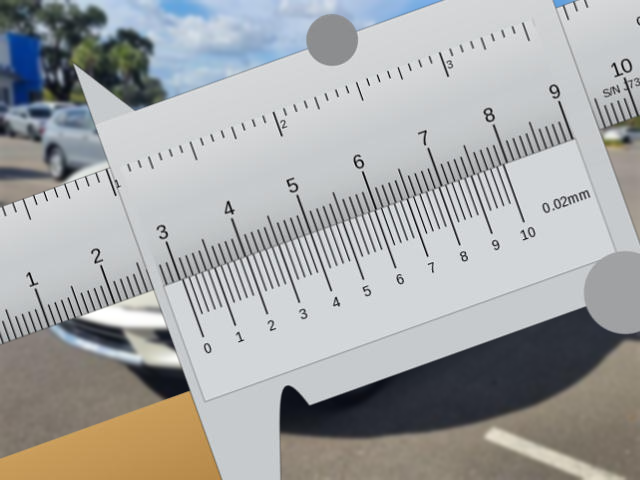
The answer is 30.4 mm
